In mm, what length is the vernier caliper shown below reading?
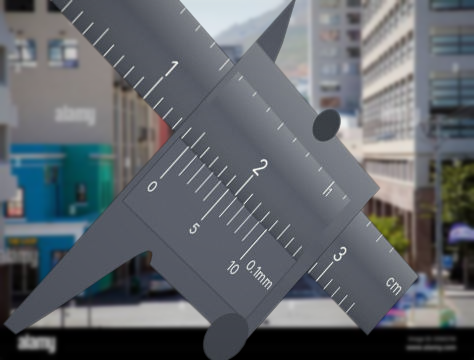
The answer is 14.8 mm
